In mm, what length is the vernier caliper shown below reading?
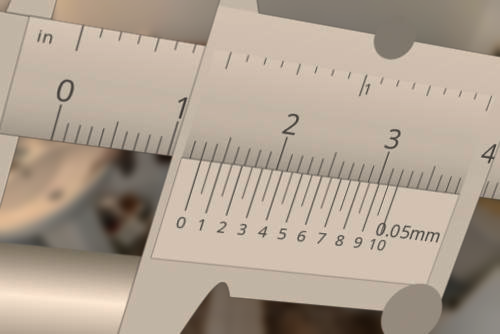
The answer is 13.0 mm
